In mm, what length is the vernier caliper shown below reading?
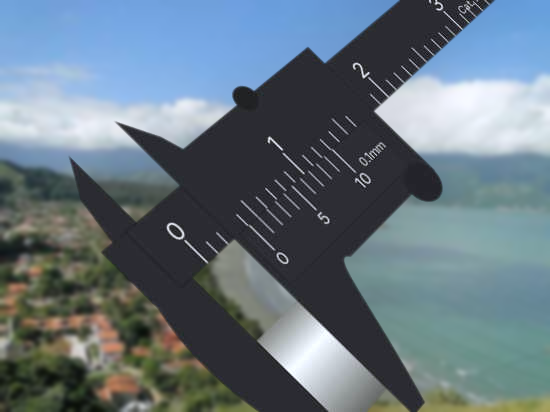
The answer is 4.1 mm
